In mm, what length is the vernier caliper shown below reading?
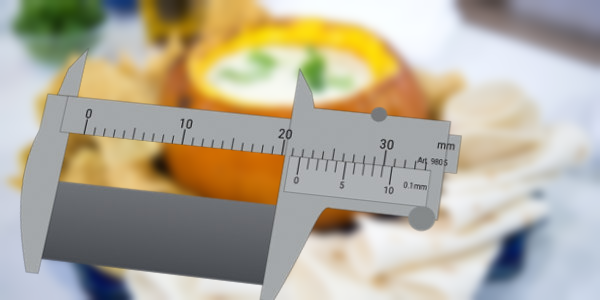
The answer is 21.8 mm
